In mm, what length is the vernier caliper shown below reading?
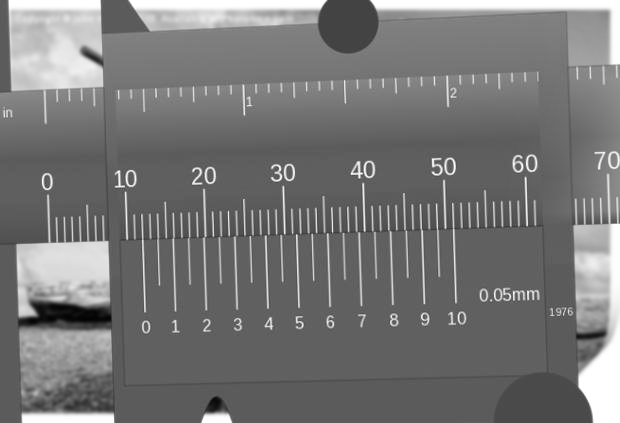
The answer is 12.0 mm
